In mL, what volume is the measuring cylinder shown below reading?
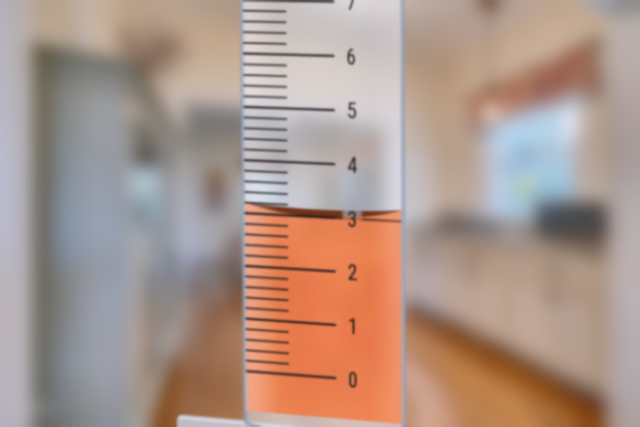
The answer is 3 mL
